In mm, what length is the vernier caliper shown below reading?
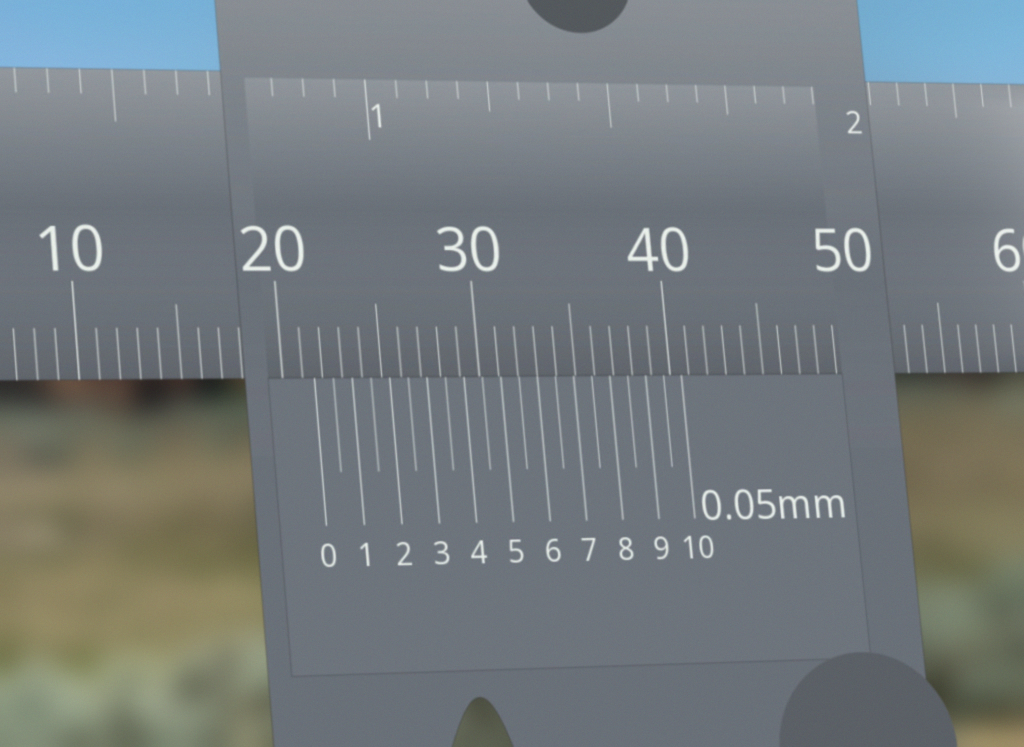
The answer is 21.6 mm
